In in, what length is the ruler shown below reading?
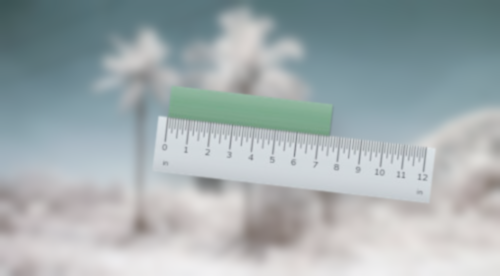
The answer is 7.5 in
